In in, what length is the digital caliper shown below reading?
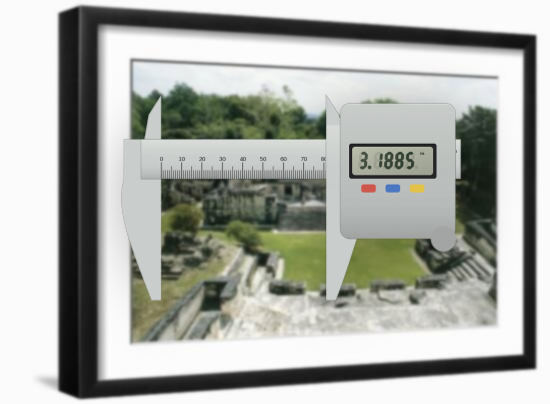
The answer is 3.1885 in
